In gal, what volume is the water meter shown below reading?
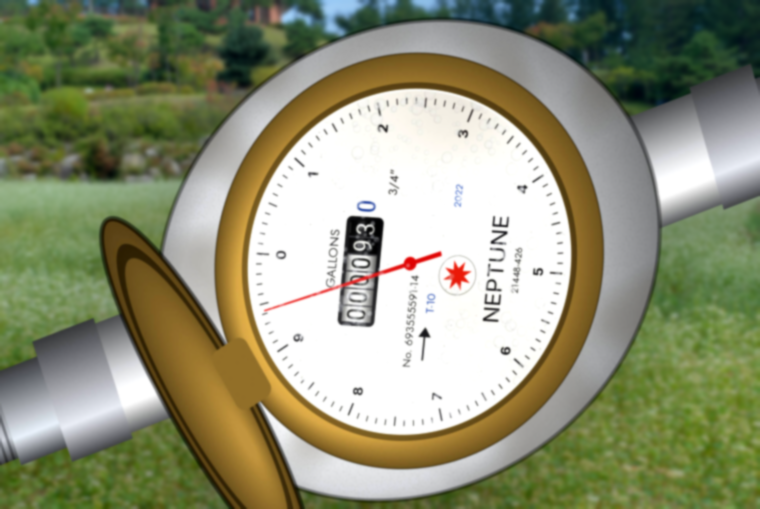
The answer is 929.4 gal
